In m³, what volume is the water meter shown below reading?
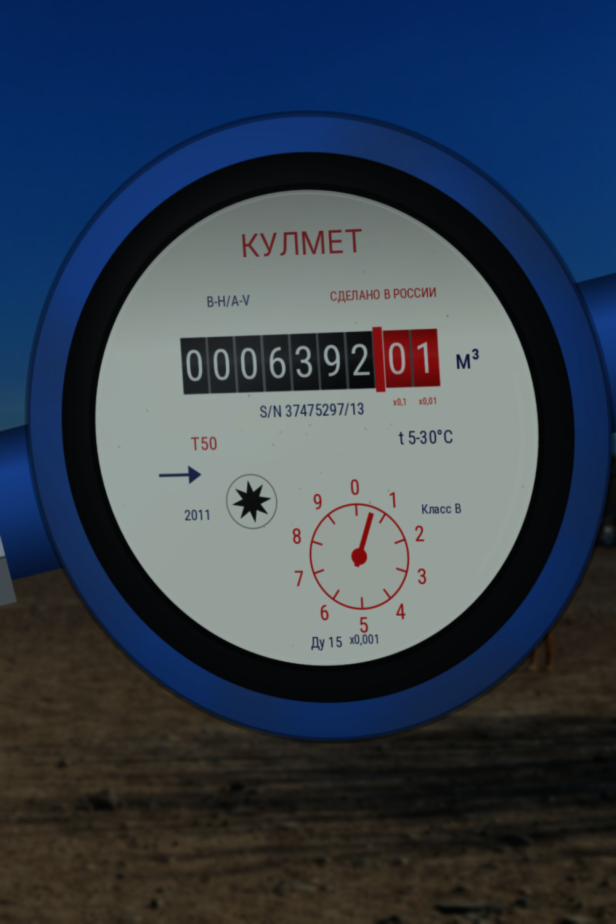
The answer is 6392.010 m³
